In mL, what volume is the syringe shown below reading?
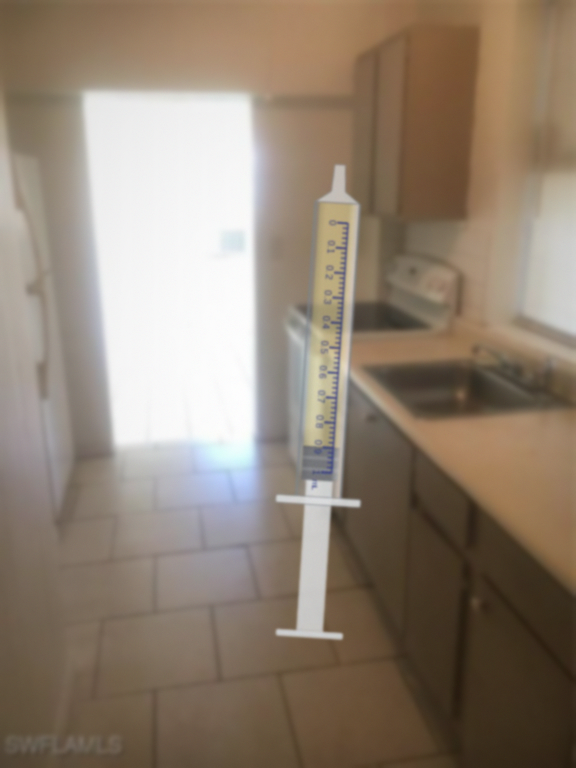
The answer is 0.9 mL
